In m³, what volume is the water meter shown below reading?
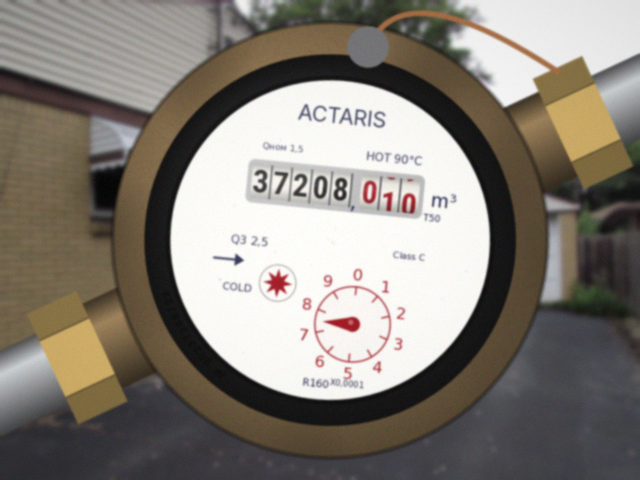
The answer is 37208.0097 m³
